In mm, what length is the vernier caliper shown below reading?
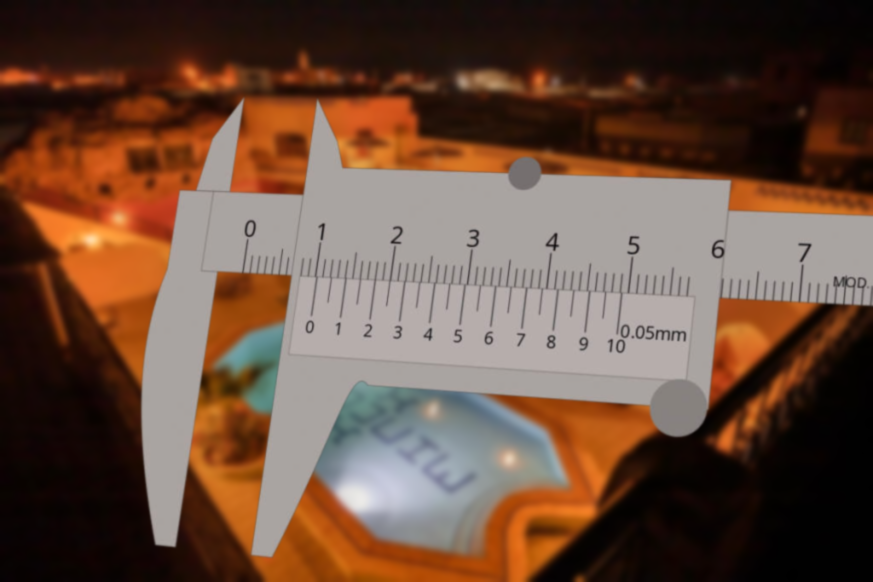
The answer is 10.2 mm
